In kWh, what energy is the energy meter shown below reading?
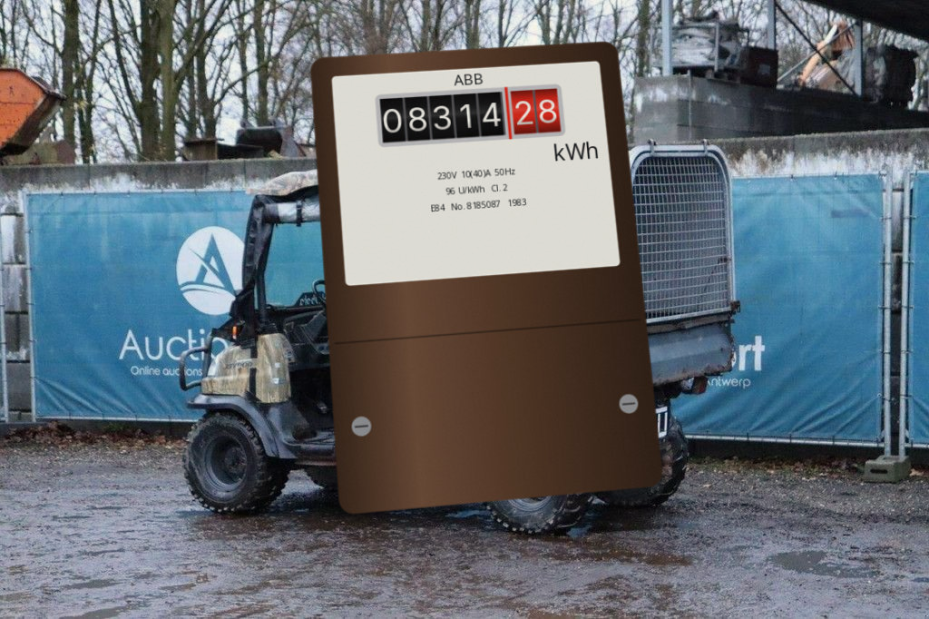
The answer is 8314.28 kWh
